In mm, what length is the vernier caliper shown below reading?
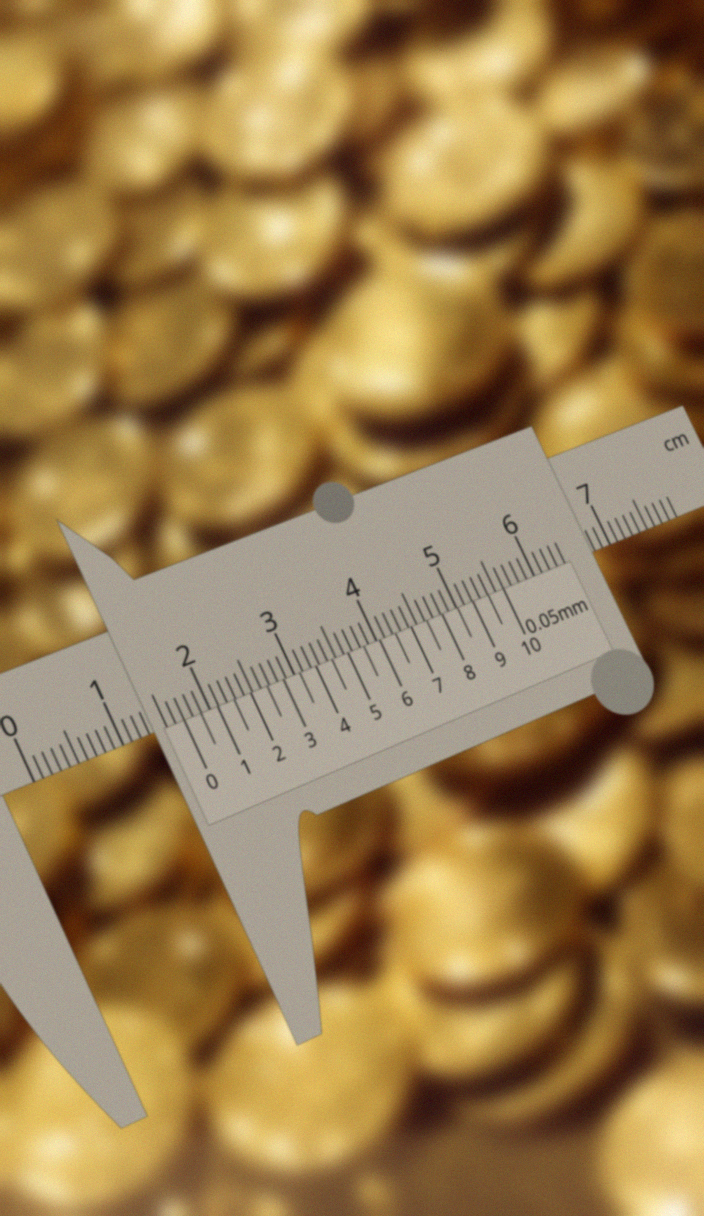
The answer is 17.0 mm
